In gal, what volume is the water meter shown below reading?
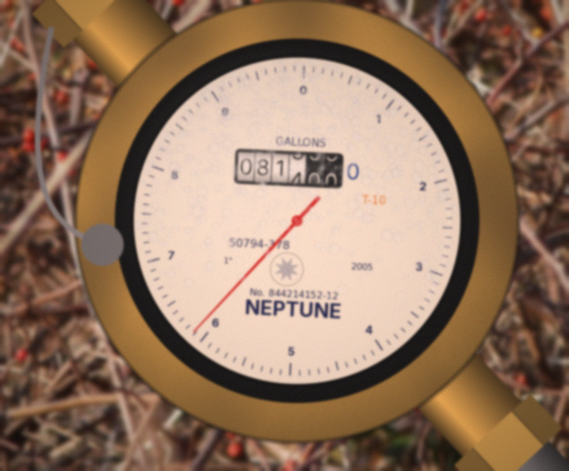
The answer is 813996.1 gal
